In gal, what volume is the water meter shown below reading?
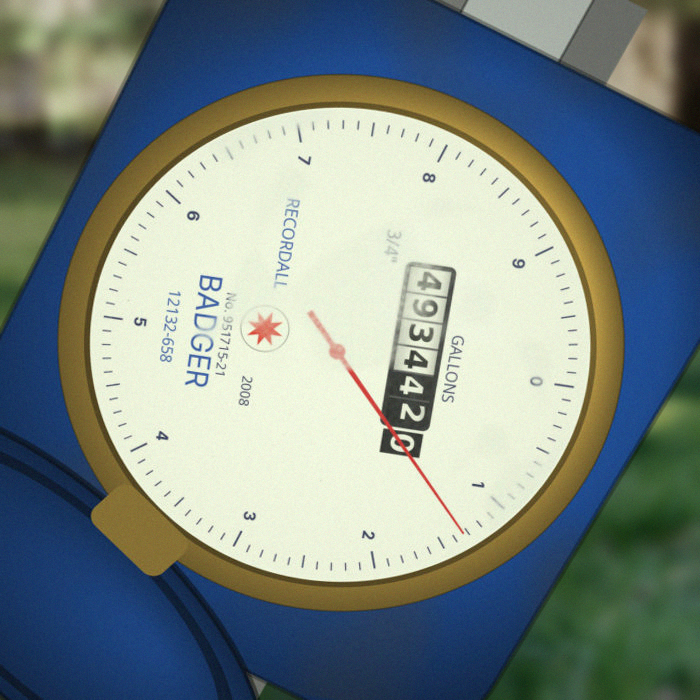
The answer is 4934421.3 gal
